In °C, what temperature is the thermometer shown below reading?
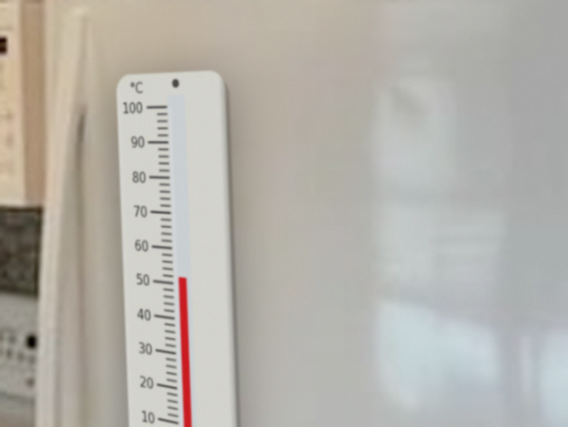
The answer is 52 °C
